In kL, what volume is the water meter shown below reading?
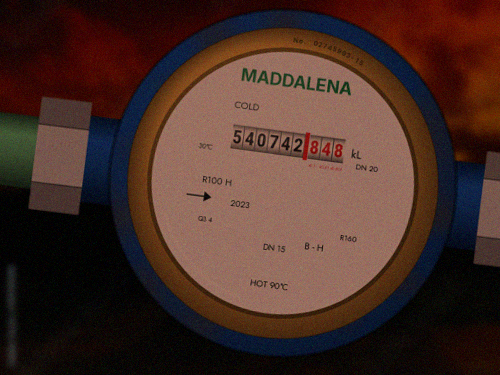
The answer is 540742.848 kL
